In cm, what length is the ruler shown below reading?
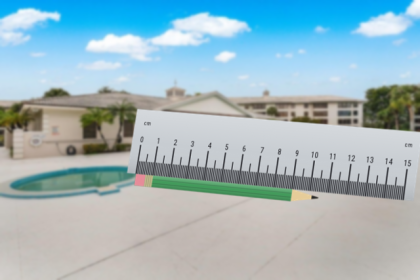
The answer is 10.5 cm
